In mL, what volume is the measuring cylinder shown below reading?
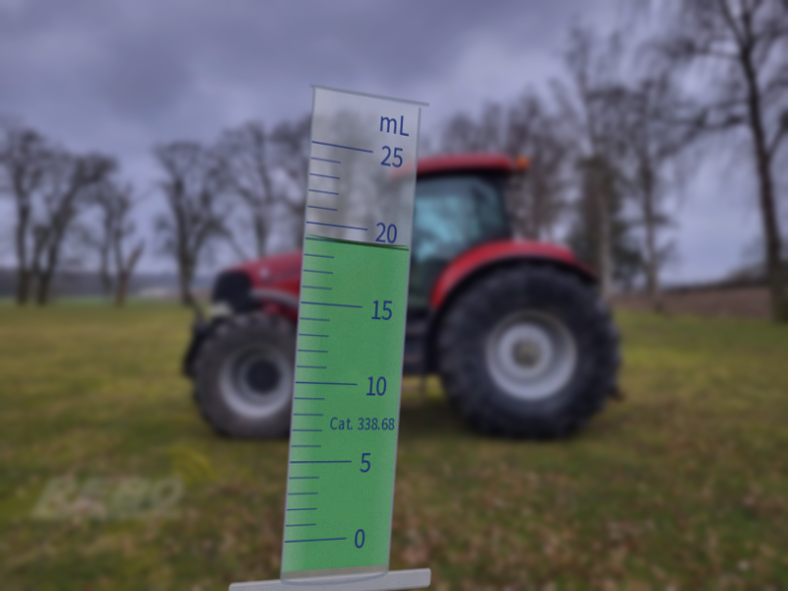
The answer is 19 mL
